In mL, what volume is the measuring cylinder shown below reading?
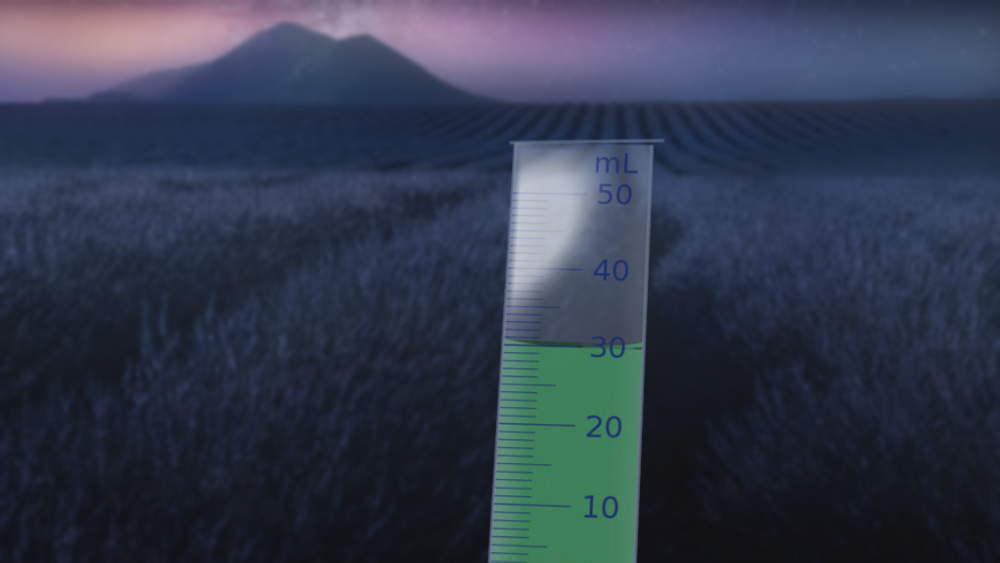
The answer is 30 mL
